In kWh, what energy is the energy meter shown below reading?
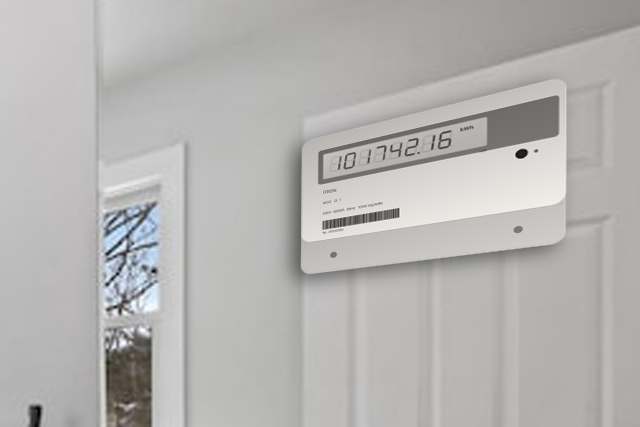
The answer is 101742.16 kWh
